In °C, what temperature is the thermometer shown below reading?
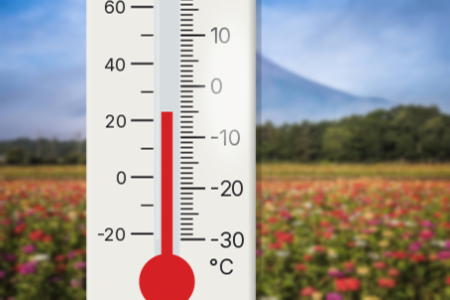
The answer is -5 °C
